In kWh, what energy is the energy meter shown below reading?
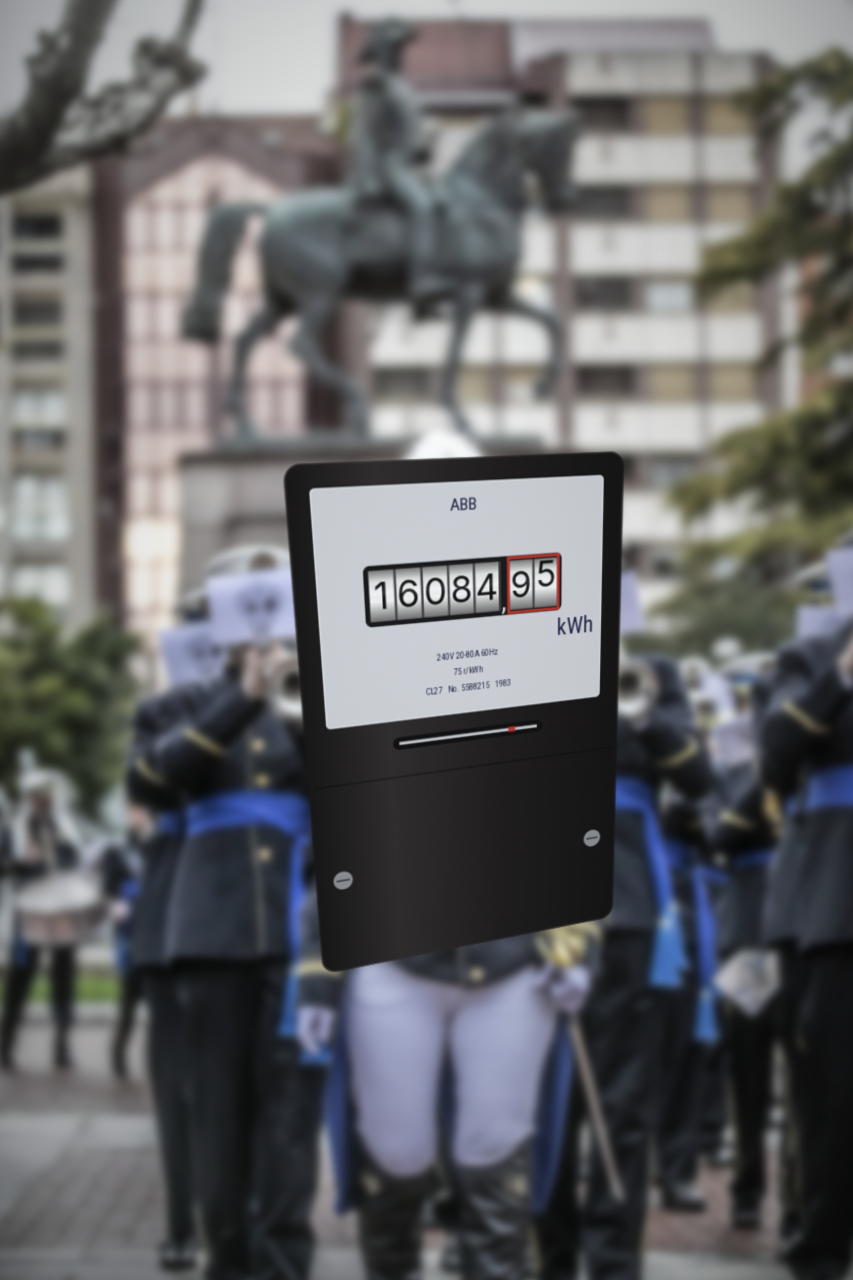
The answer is 16084.95 kWh
